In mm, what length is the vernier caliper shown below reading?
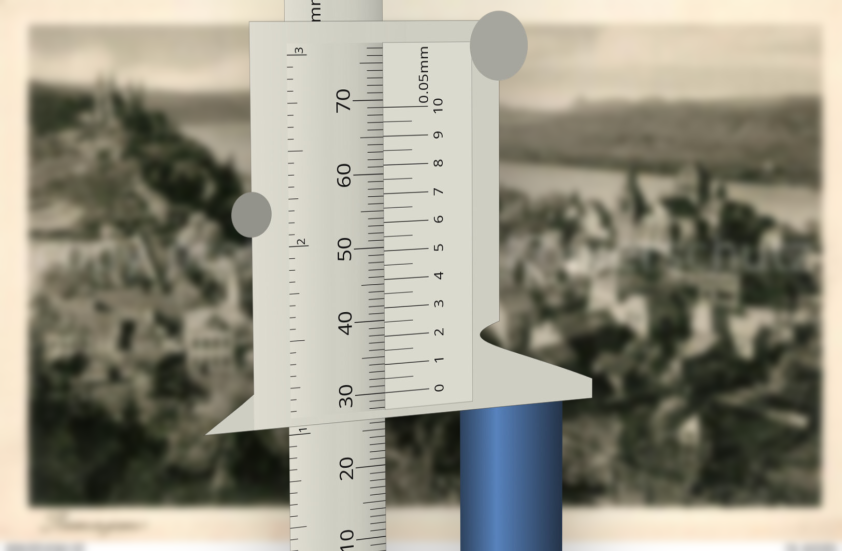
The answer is 30.0 mm
